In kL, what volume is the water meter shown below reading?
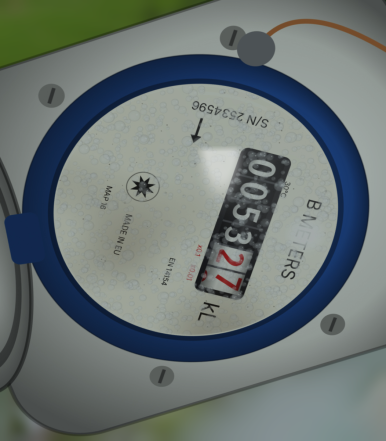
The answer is 53.27 kL
